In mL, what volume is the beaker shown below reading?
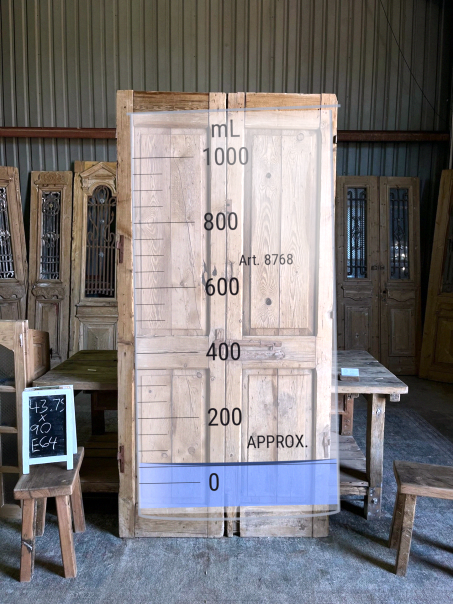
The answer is 50 mL
